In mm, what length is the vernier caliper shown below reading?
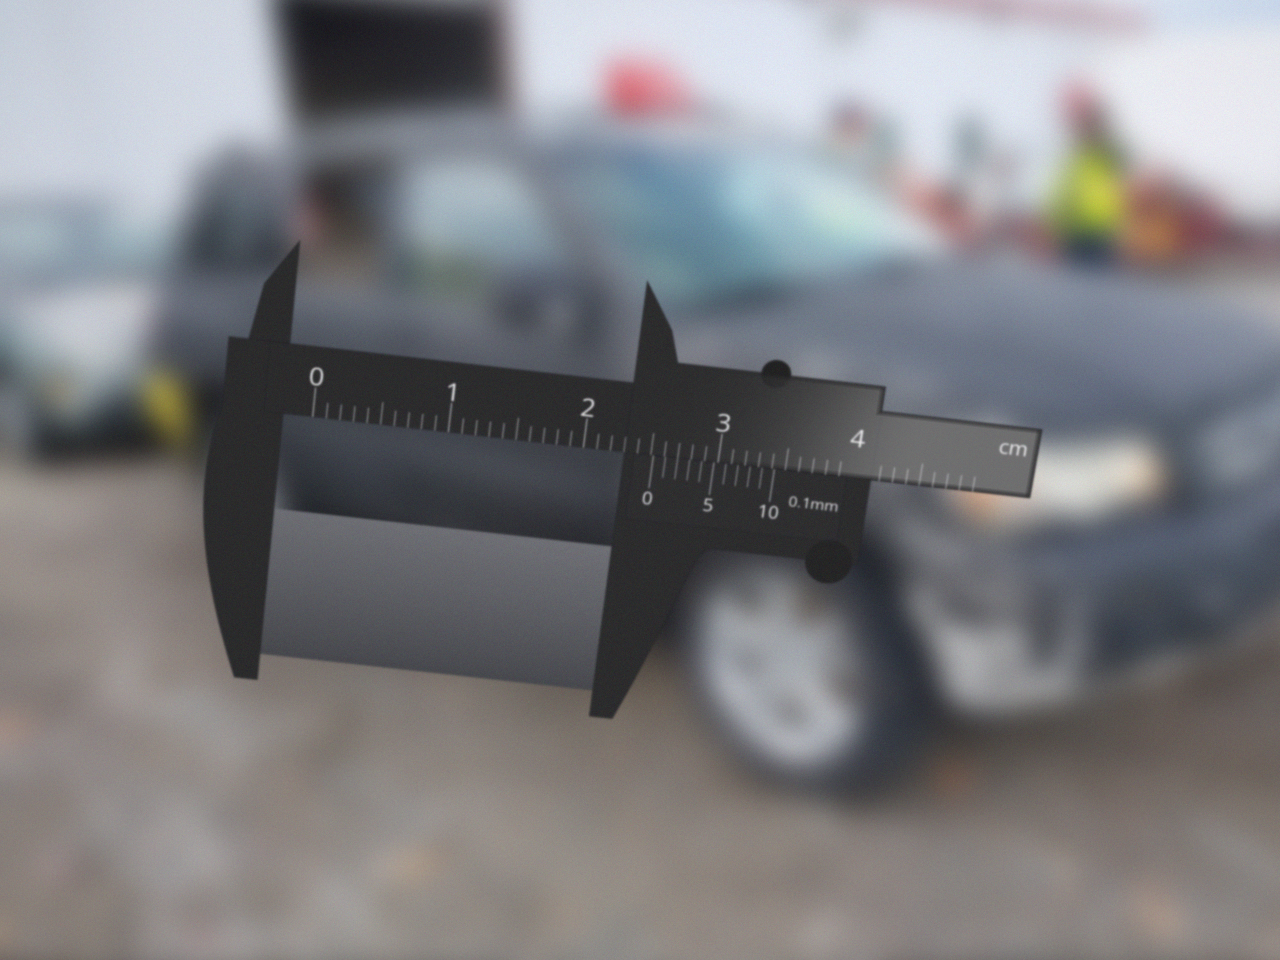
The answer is 25.2 mm
